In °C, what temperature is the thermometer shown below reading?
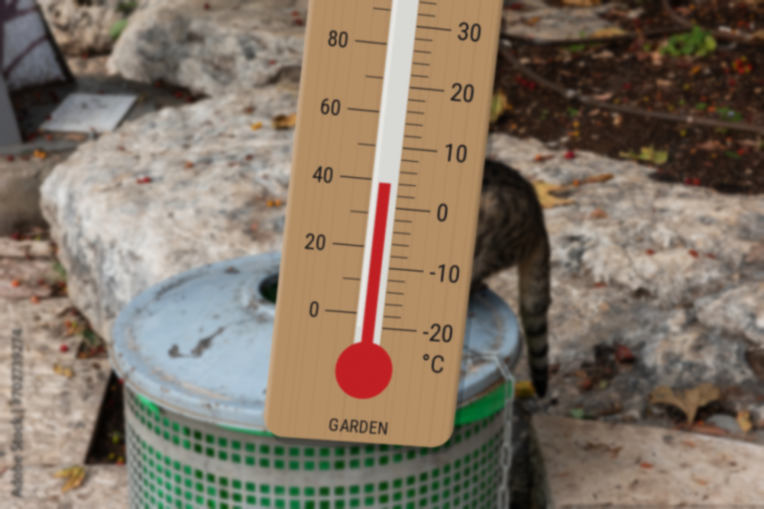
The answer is 4 °C
